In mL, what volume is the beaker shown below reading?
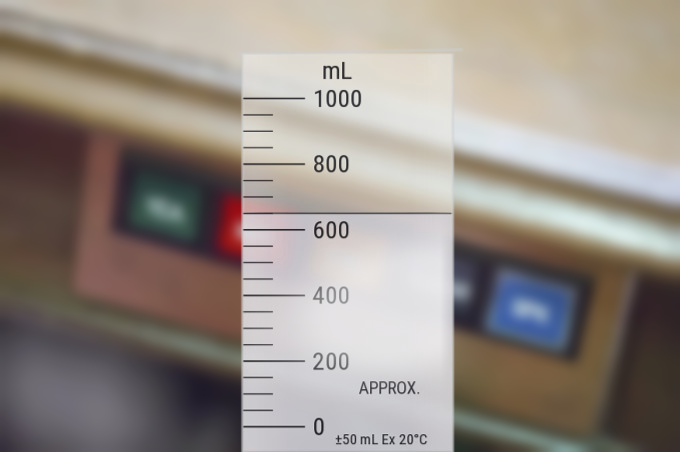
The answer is 650 mL
